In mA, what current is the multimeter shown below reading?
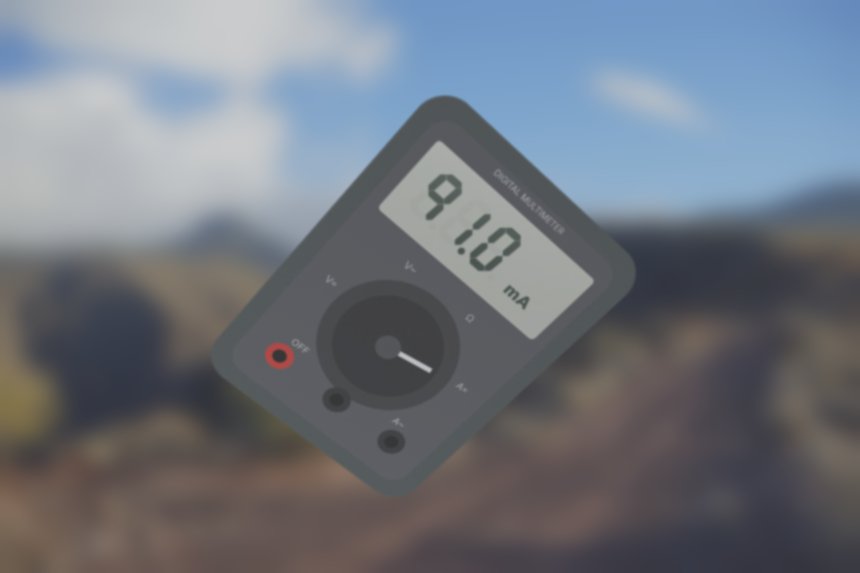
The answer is 91.0 mA
